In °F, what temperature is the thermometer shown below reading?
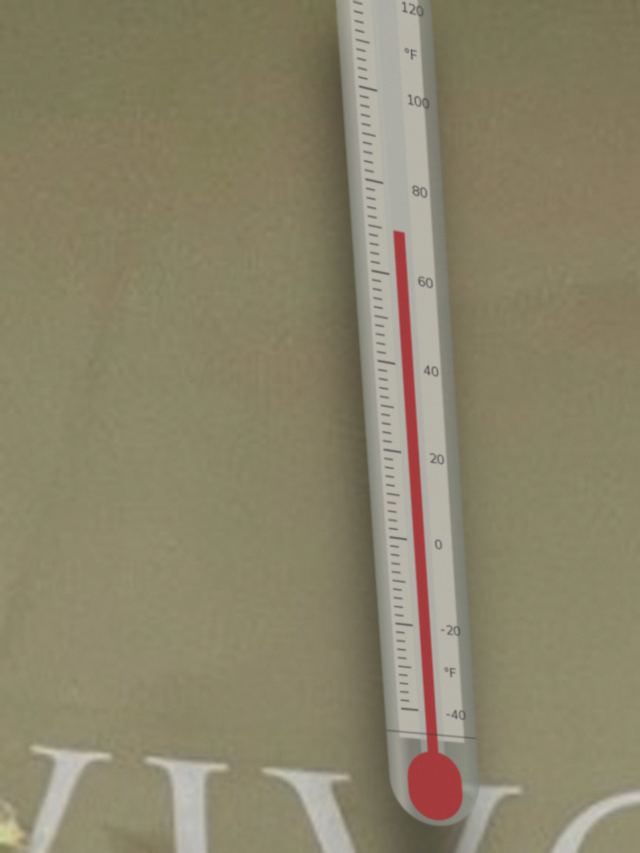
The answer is 70 °F
